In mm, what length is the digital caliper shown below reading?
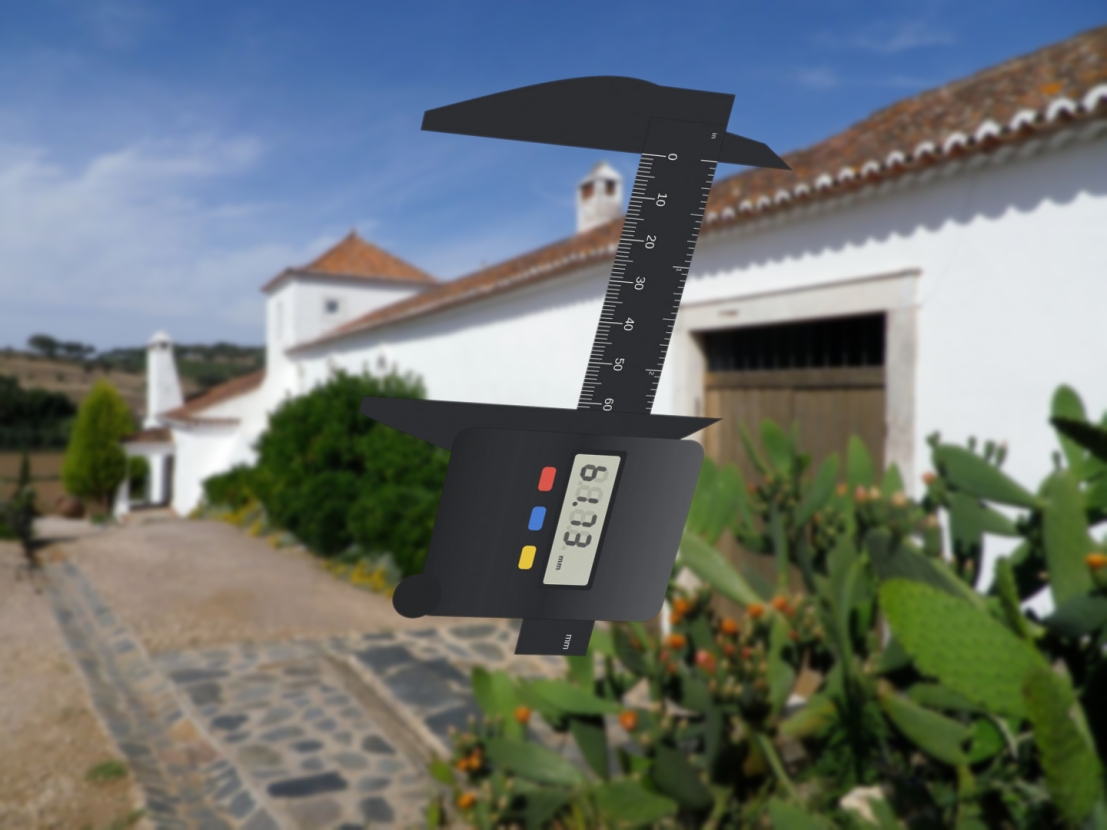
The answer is 61.73 mm
